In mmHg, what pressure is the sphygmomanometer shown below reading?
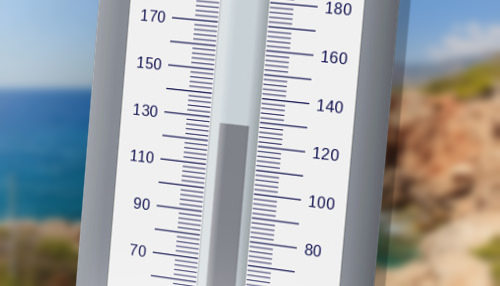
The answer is 128 mmHg
